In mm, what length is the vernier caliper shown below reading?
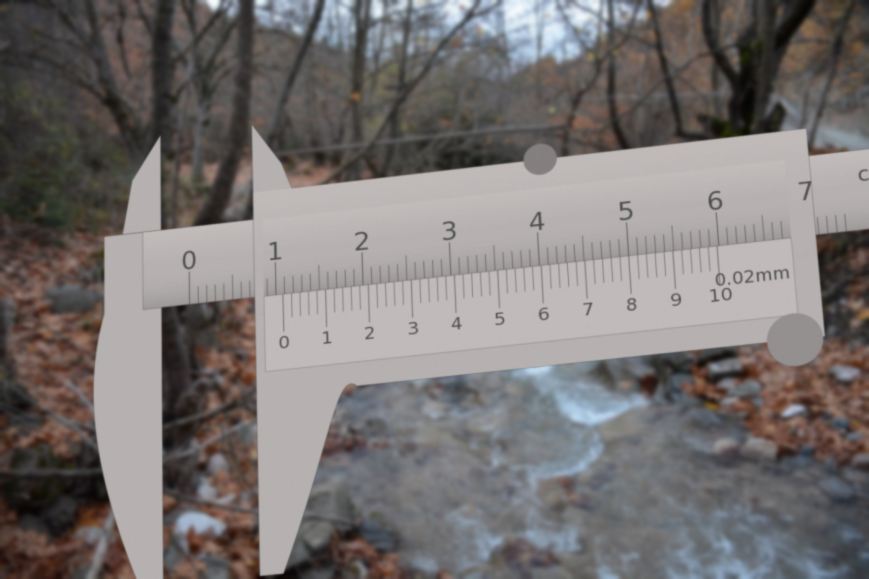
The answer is 10.8 mm
